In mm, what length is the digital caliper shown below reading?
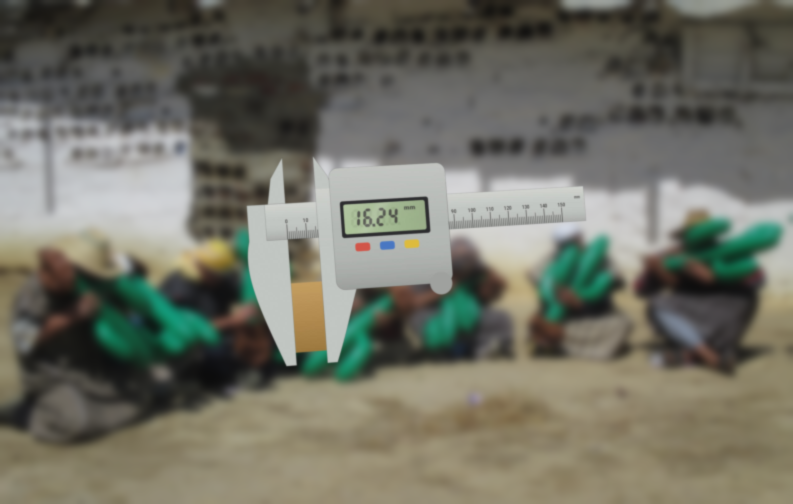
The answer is 16.24 mm
